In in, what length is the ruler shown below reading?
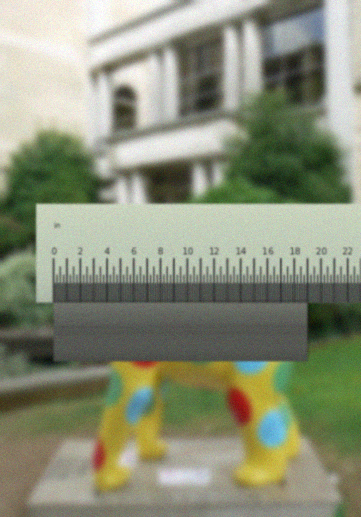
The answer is 19 in
